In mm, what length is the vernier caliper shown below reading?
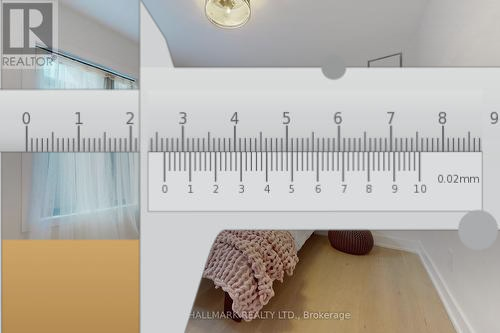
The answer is 26.5 mm
